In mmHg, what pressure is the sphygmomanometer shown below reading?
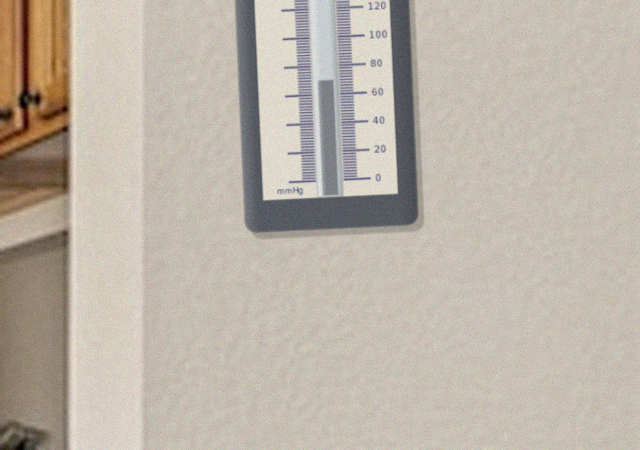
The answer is 70 mmHg
